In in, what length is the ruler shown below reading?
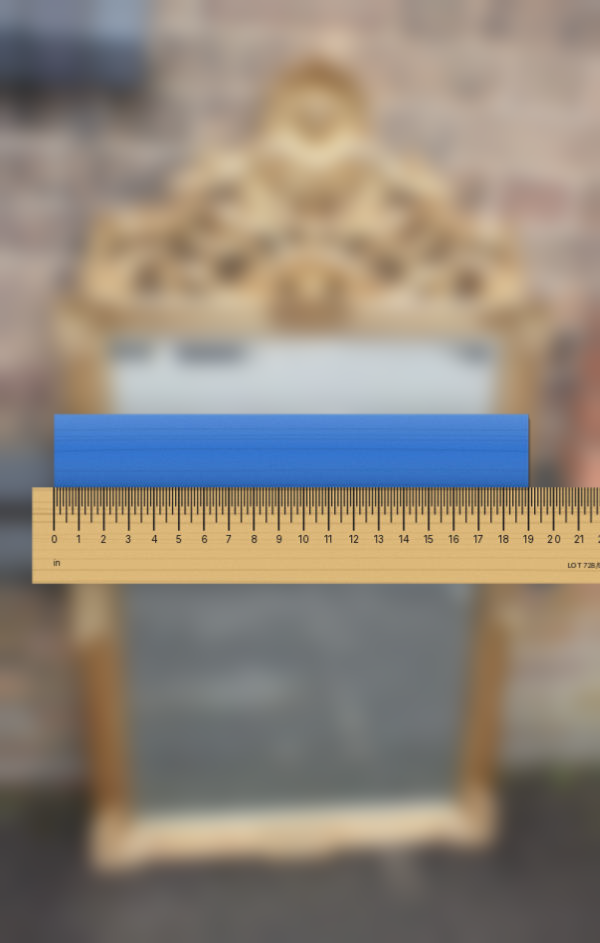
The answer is 19 in
